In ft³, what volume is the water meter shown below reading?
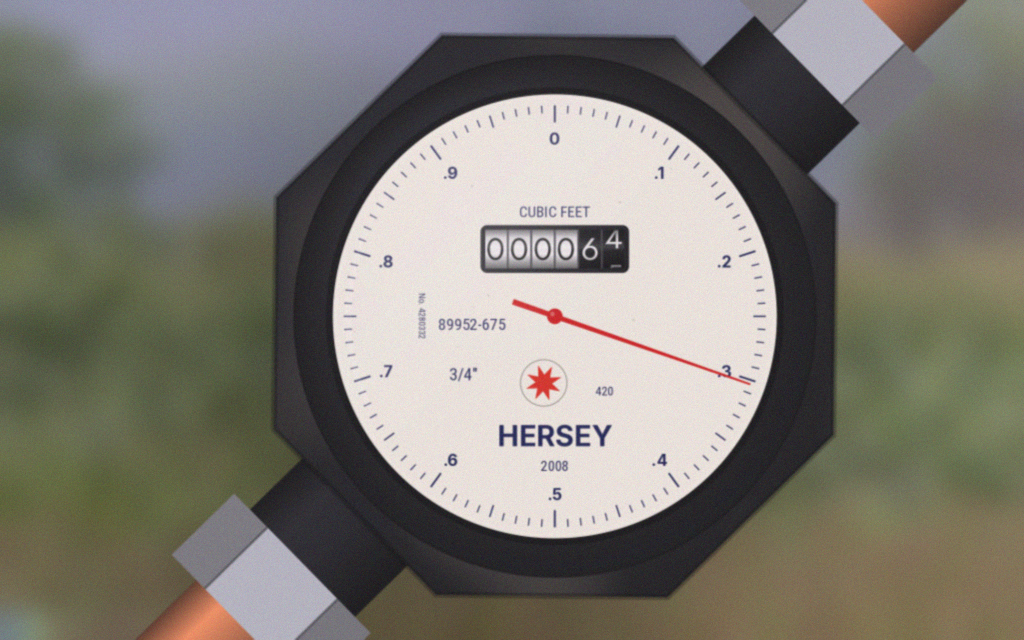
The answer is 64.30 ft³
